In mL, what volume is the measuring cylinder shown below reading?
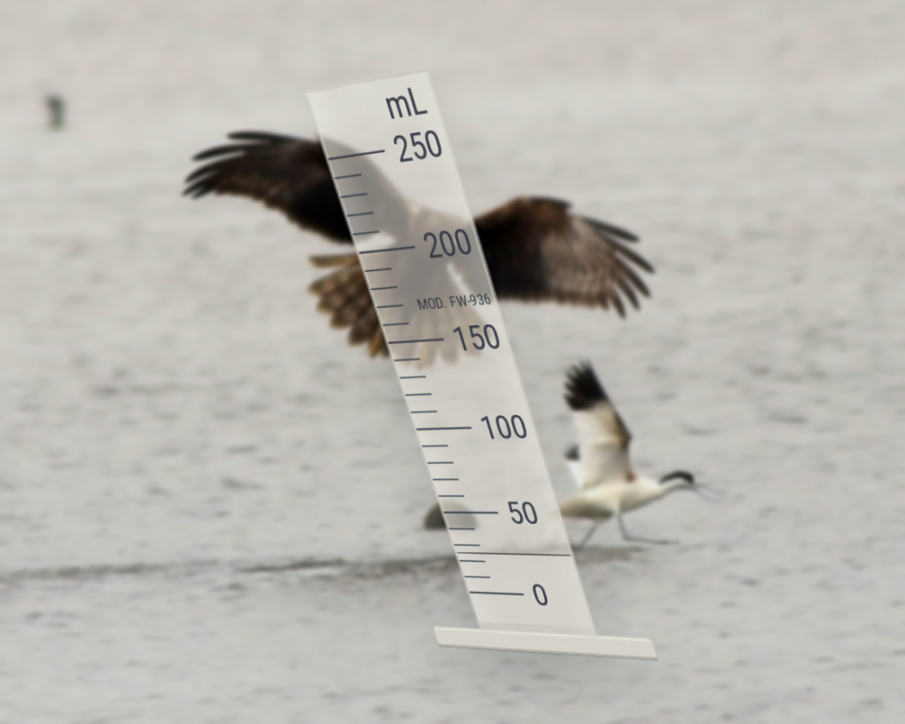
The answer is 25 mL
